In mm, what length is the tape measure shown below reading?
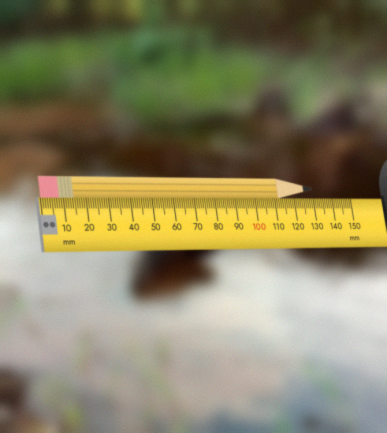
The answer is 130 mm
